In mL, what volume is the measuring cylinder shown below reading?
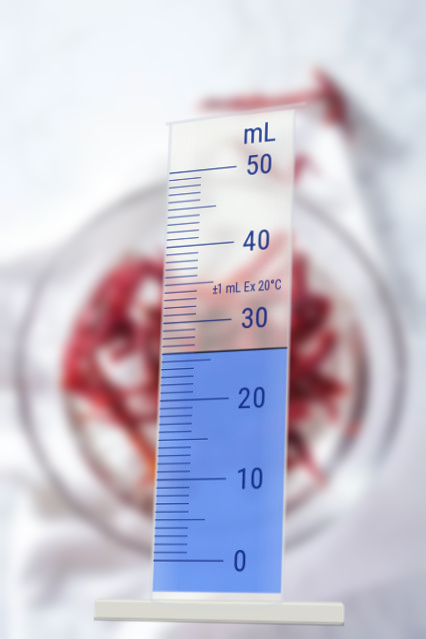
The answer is 26 mL
